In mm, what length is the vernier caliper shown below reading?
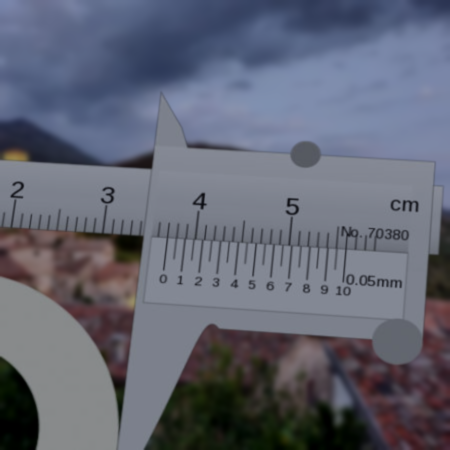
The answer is 37.0 mm
